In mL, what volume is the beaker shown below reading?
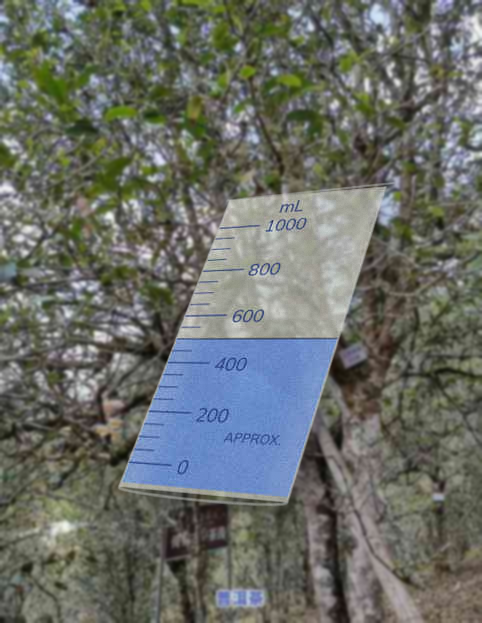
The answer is 500 mL
